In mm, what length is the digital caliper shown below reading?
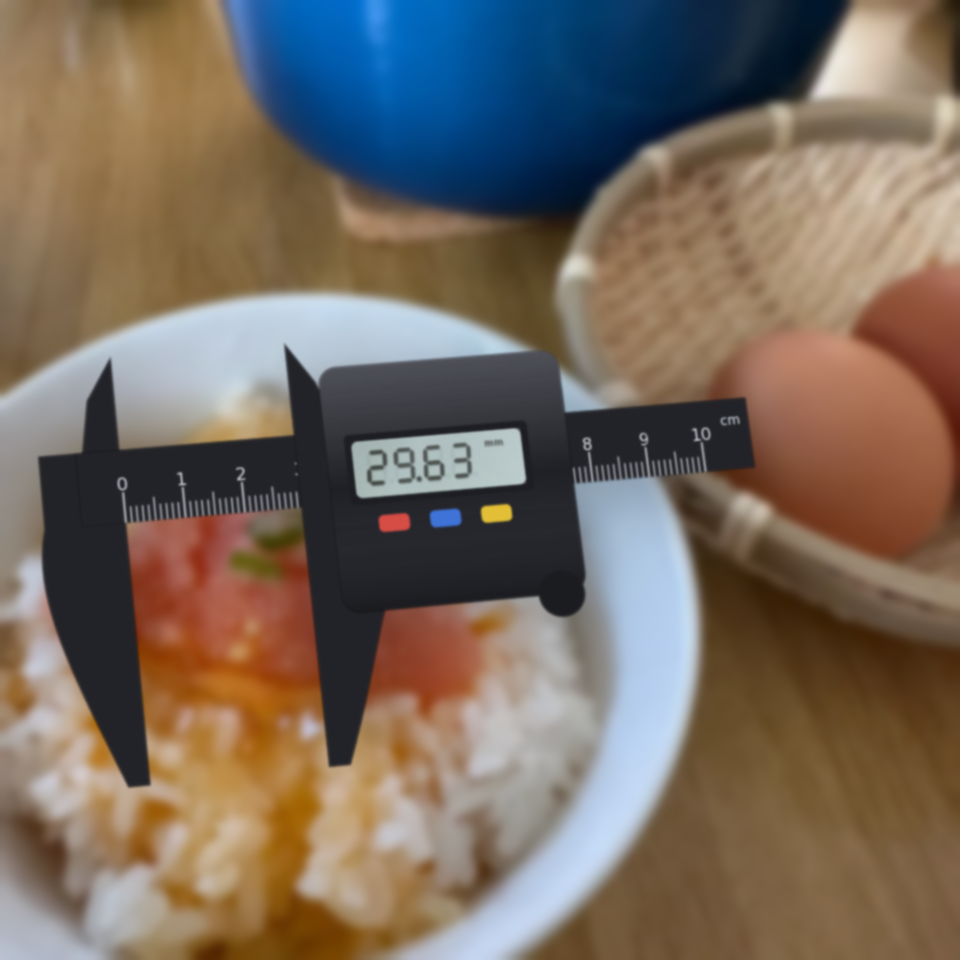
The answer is 29.63 mm
